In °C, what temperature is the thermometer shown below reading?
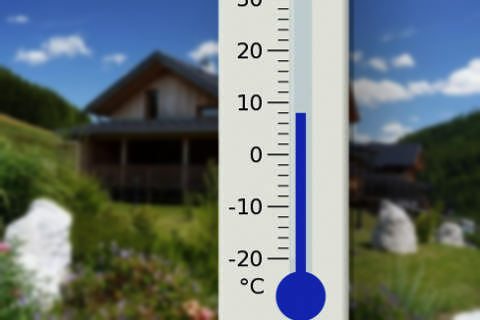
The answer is 8 °C
